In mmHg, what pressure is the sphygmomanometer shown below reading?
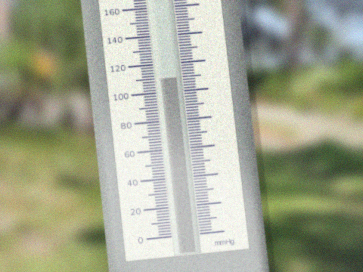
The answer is 110 mmHg
